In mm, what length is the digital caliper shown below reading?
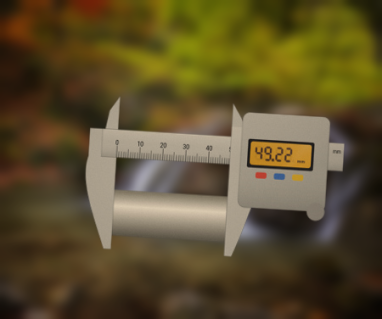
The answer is 49.22 mm
